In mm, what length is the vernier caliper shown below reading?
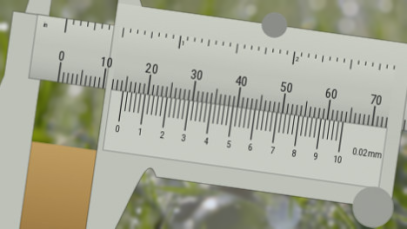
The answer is 14.5 mm
